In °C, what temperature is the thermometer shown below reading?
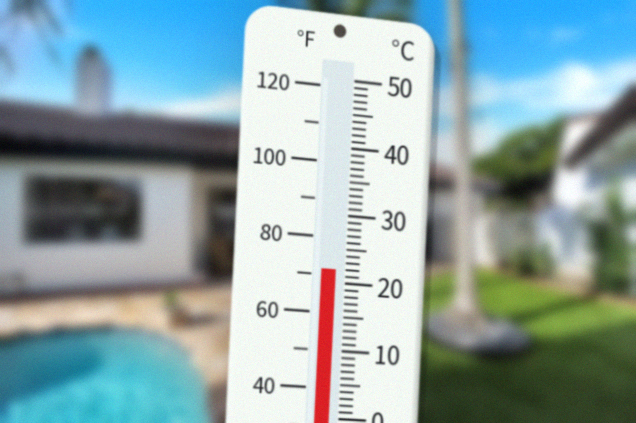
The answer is 22 °C
